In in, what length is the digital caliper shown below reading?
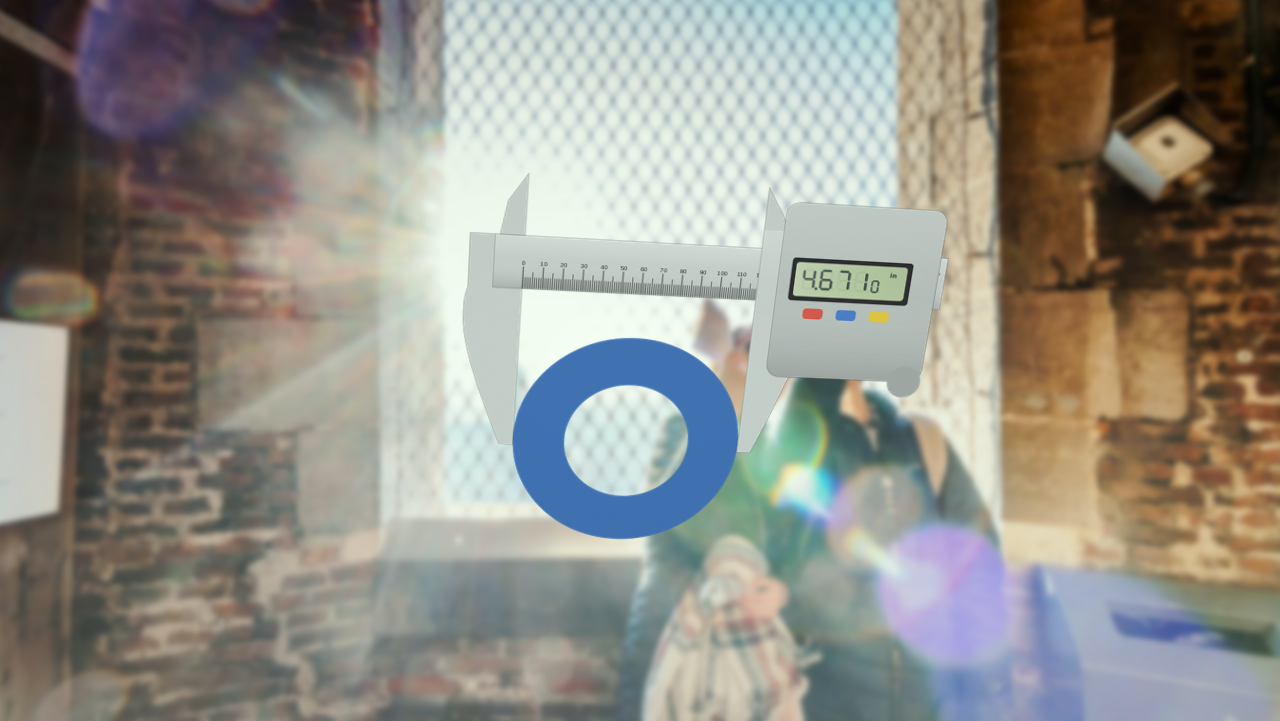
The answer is 4.6710 in
